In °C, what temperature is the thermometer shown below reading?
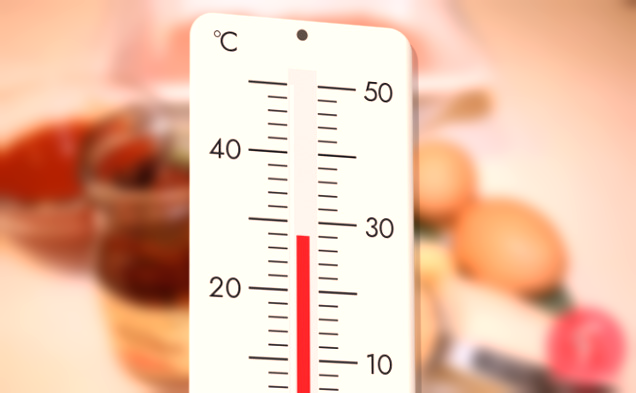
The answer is 28 °C
